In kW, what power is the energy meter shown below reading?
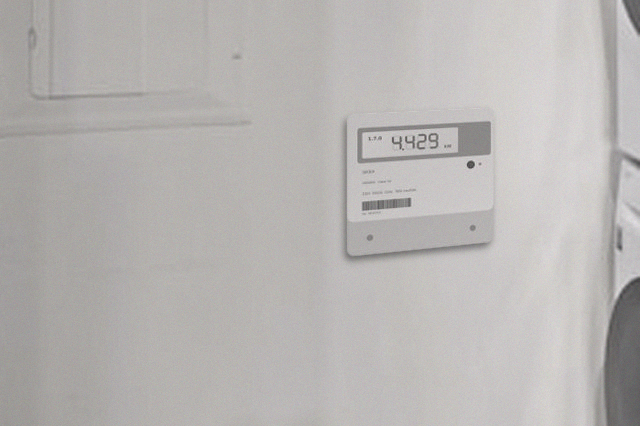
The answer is 4.429 kW
